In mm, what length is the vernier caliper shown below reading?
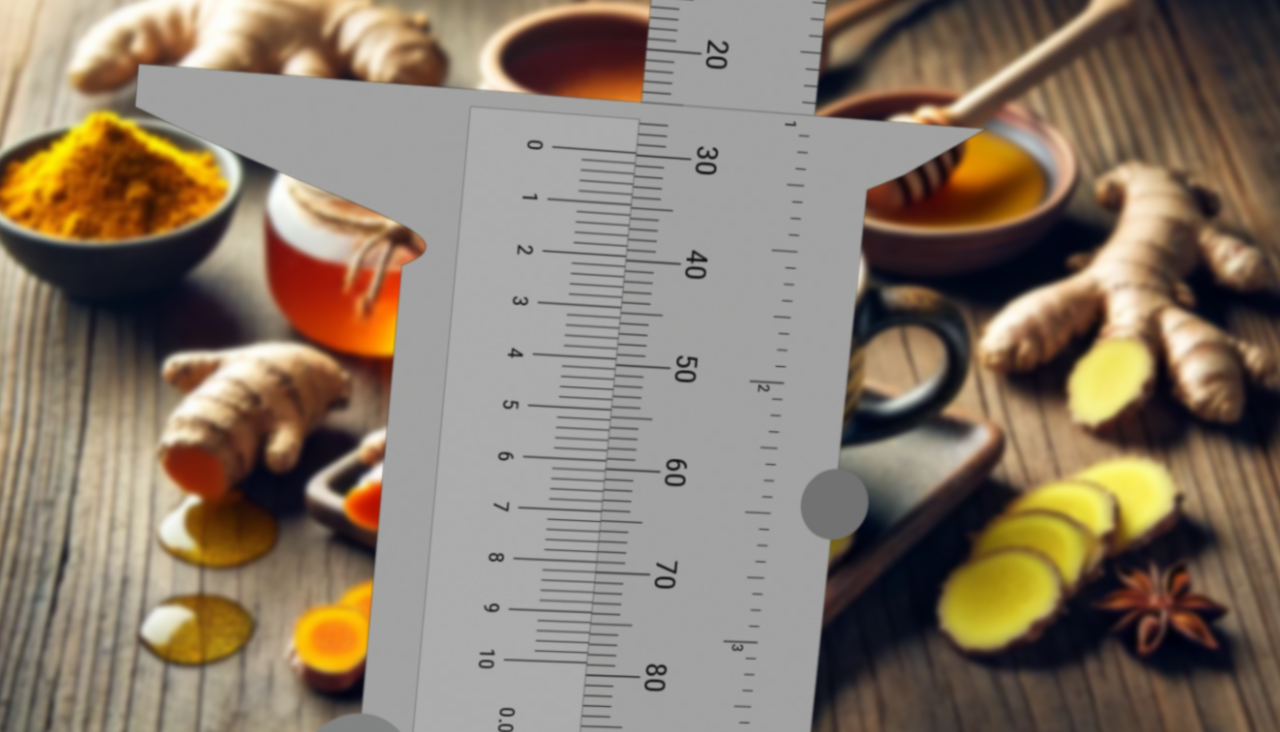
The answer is 29.8 mm
